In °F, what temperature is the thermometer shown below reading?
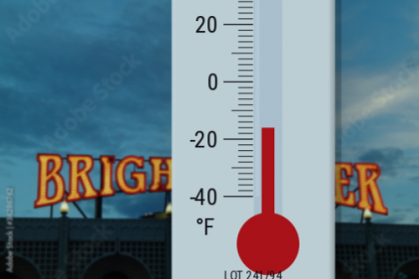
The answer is -16 °F
